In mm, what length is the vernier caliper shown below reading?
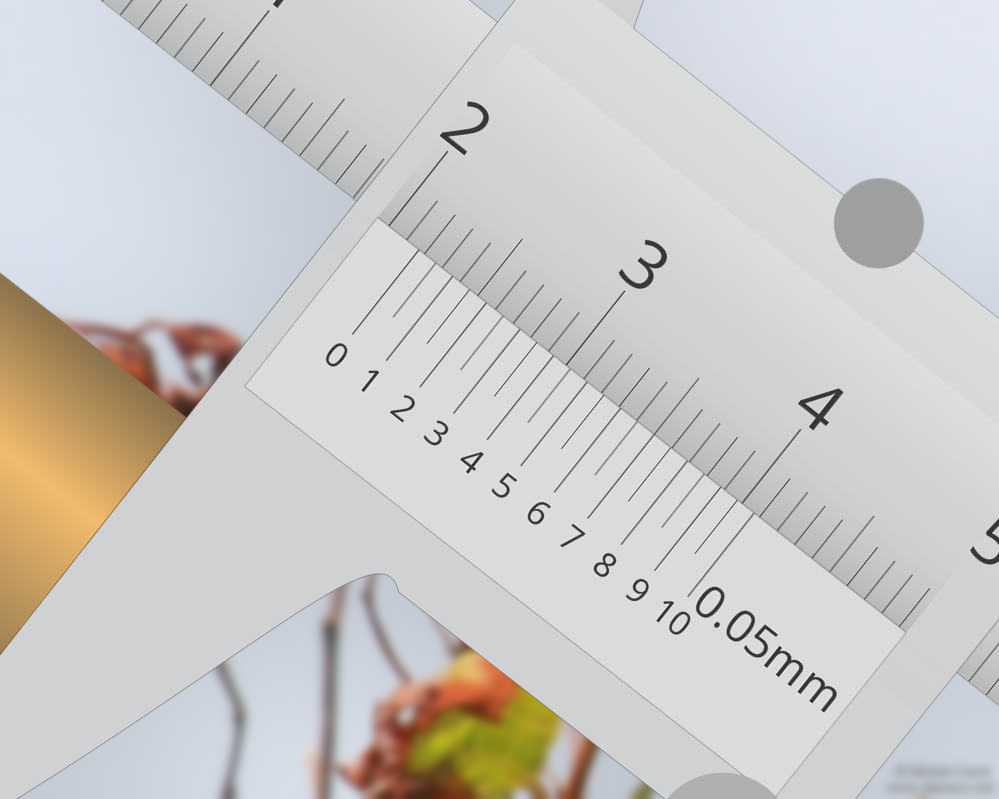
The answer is 21.7 mm
